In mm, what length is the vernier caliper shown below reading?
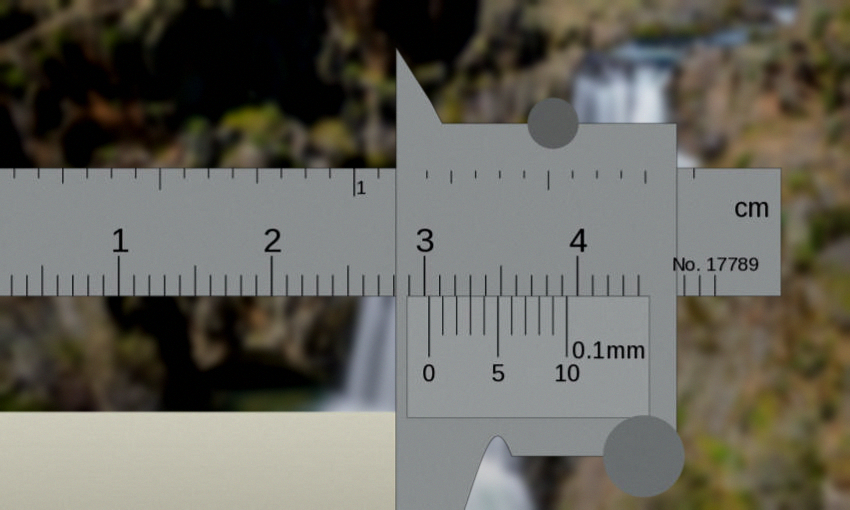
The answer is 30.3 mm
